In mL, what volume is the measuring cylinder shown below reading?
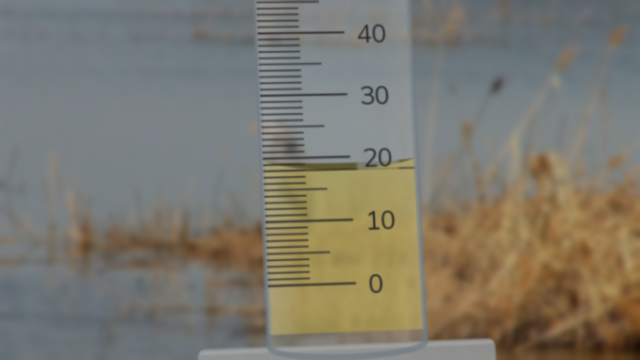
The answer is 18 mL
